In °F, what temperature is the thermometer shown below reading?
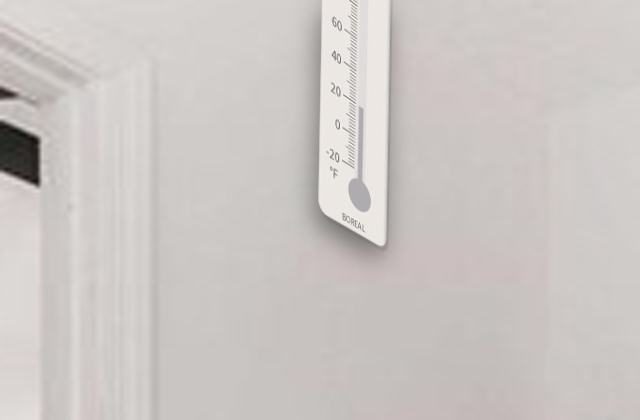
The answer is 20 °F
